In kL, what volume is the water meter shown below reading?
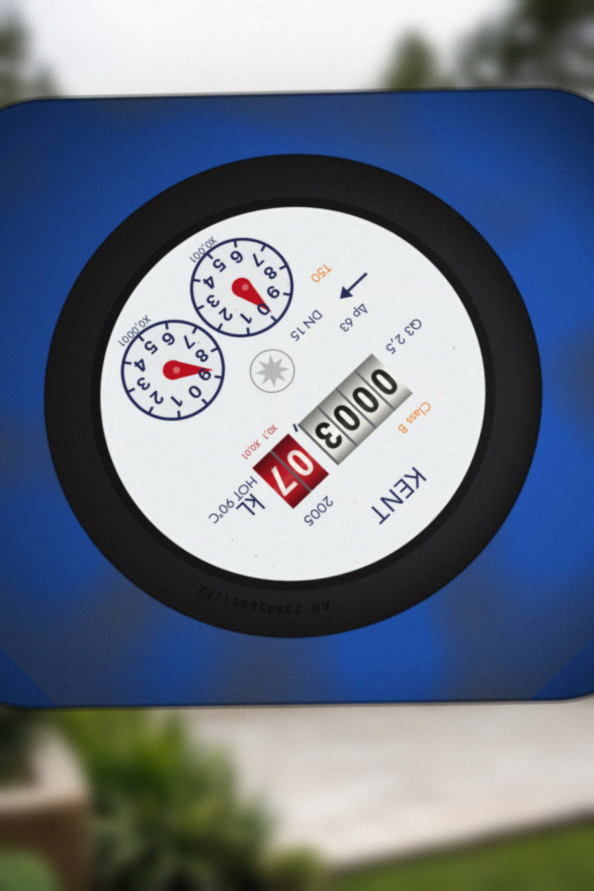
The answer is 3.0698 kL
